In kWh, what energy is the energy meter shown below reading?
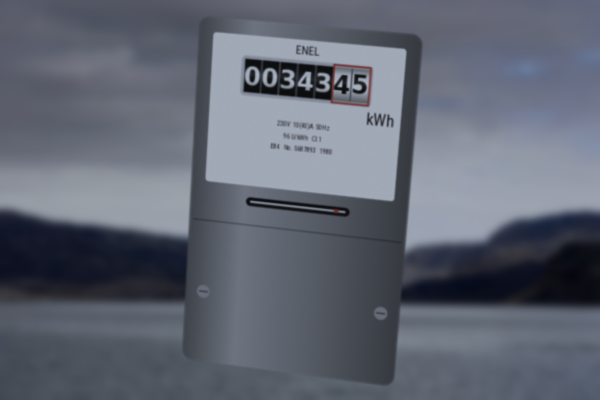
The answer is 343.45 kWh
